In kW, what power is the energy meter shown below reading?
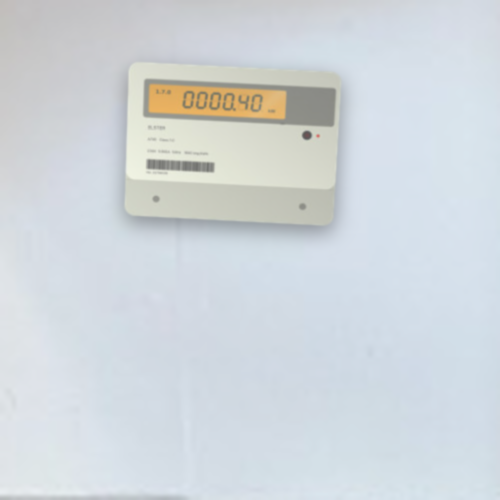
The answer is 0.40 kW
